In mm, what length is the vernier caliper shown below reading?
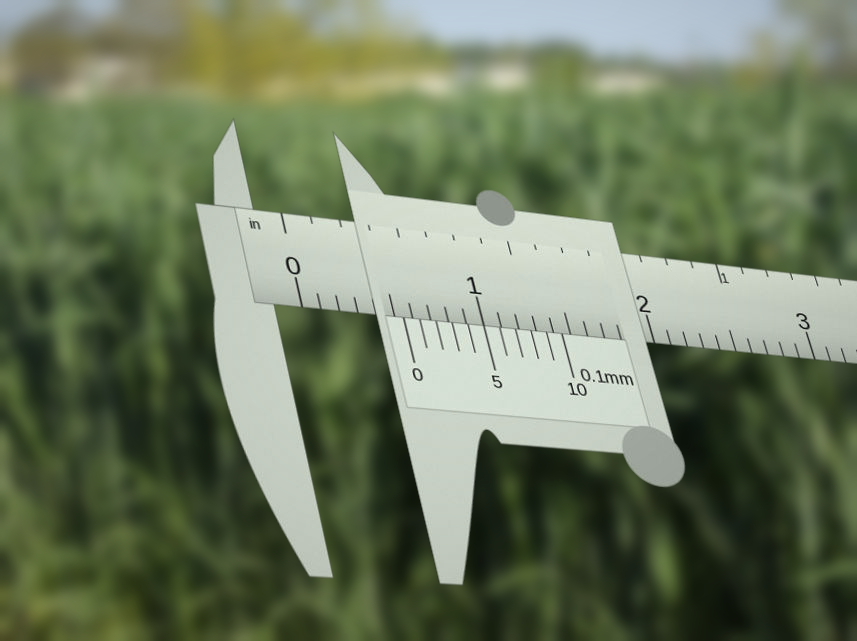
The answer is 5.5 mm
